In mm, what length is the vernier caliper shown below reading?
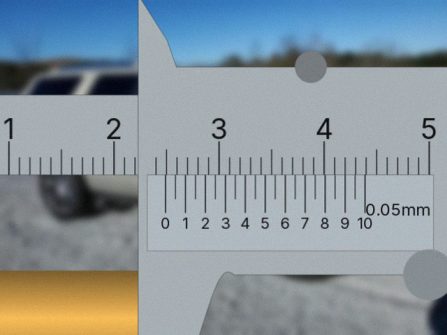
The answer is 24.9 mm
